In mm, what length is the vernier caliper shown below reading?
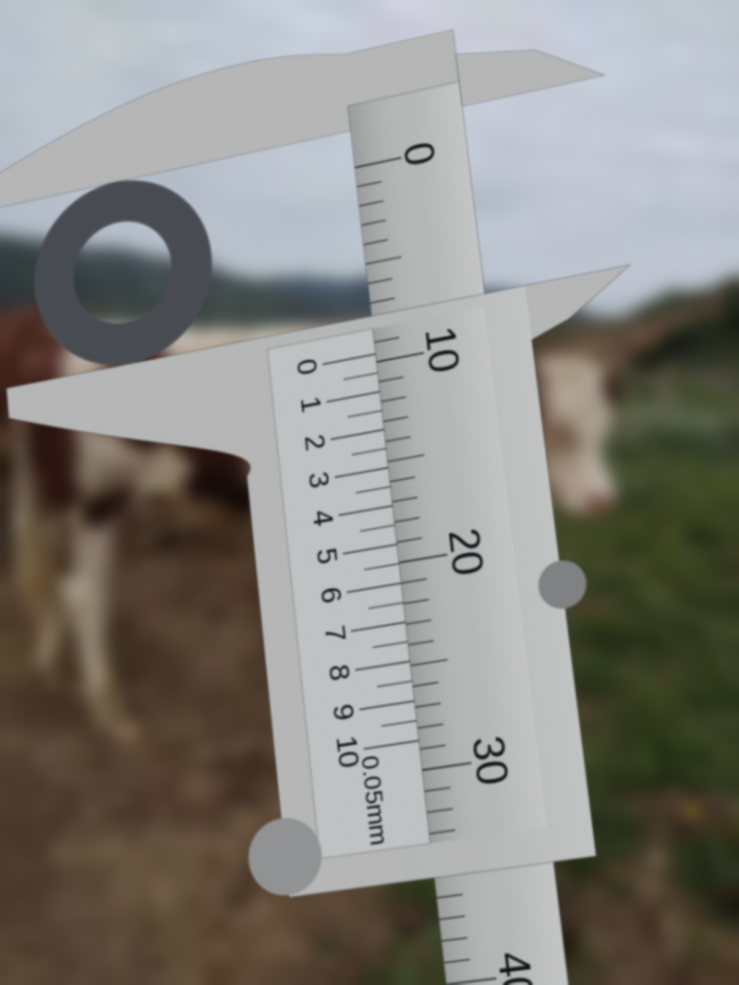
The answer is 9.6 mm
